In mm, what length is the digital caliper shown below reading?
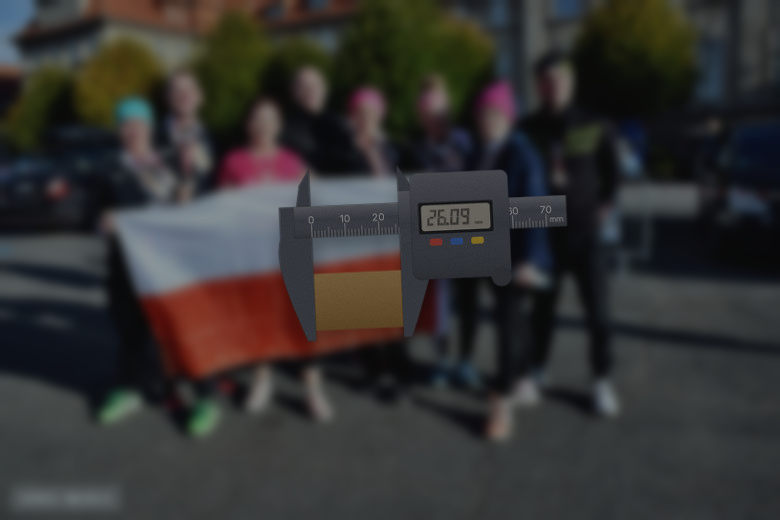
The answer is 26.09 mm
